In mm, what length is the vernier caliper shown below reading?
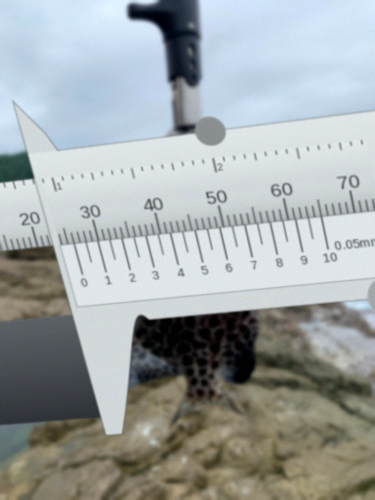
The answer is 26.0 mm
